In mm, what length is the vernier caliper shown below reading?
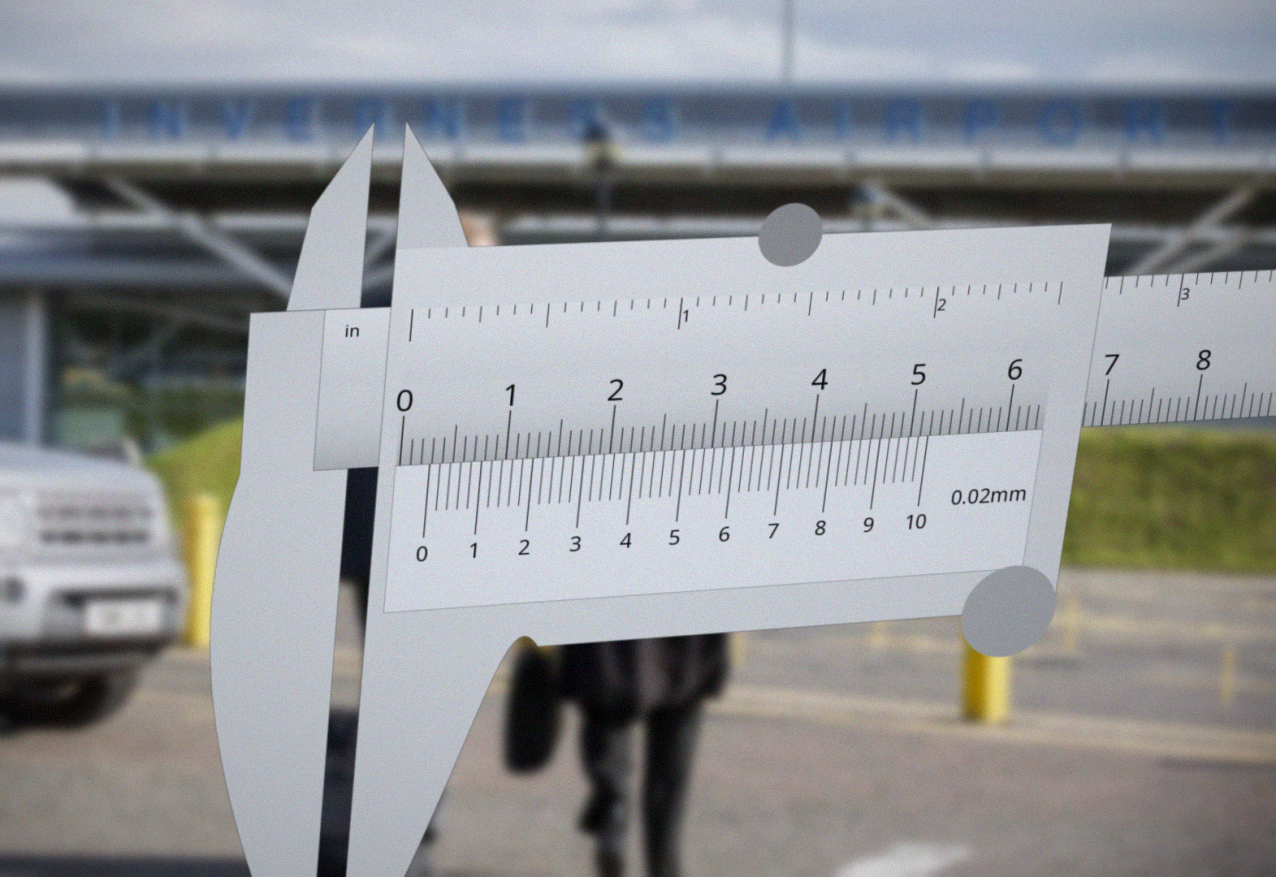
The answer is 2.8 mm
